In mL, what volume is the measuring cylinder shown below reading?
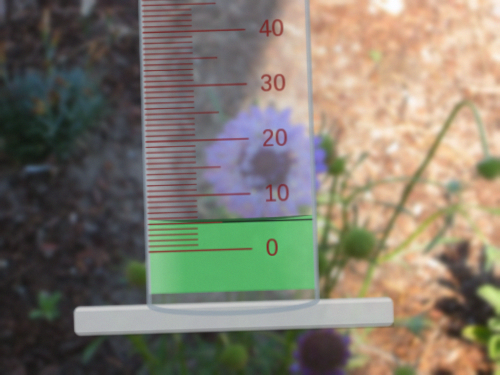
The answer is 5 mL
